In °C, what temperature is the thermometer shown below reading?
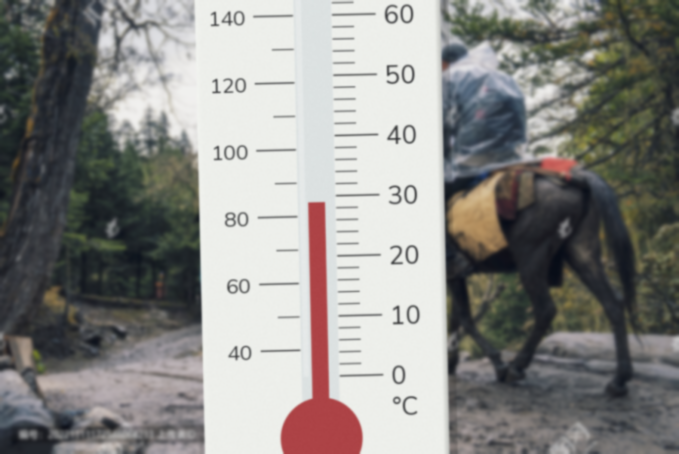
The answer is 29 °C
